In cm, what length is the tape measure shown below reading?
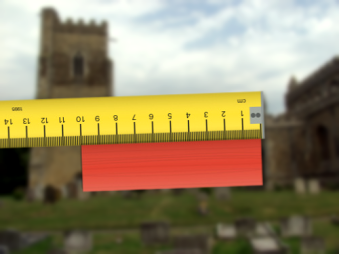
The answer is 10 cm
